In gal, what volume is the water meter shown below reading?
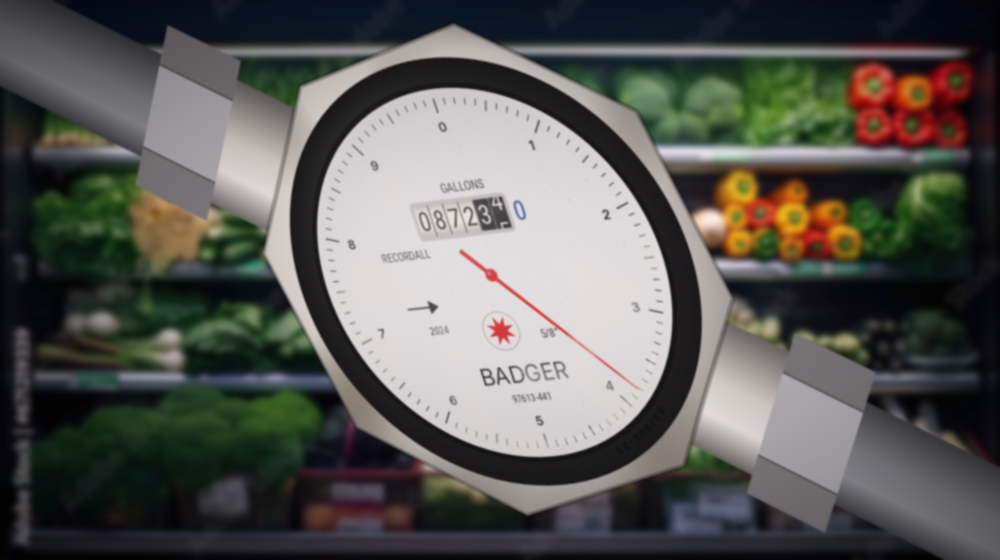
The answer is 872343.8 gal
